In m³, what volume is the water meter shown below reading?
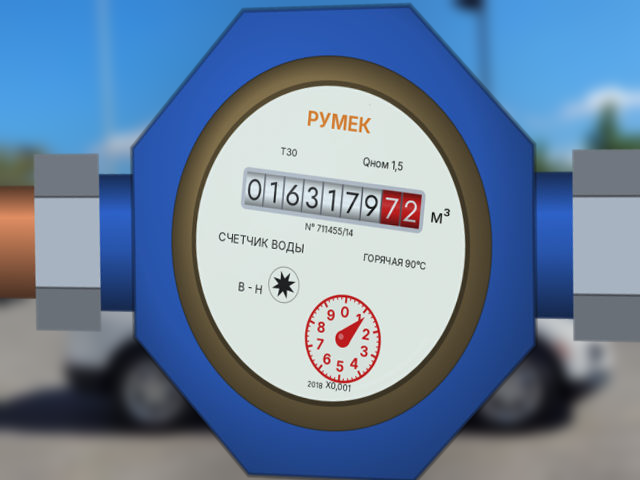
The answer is 163179.721 m³
